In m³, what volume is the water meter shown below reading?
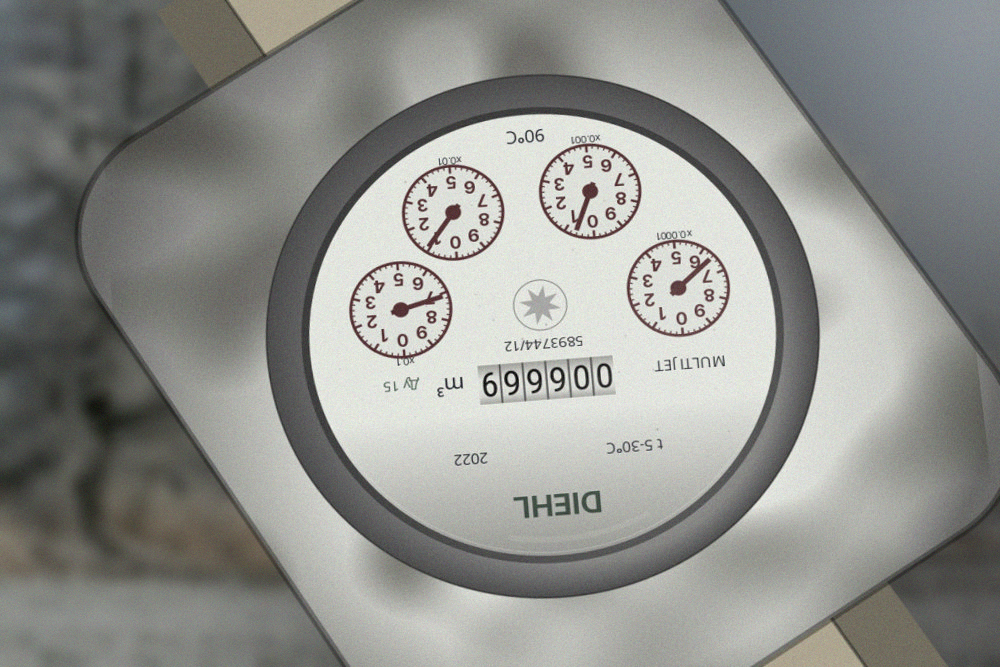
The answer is 6669.7106 m³
